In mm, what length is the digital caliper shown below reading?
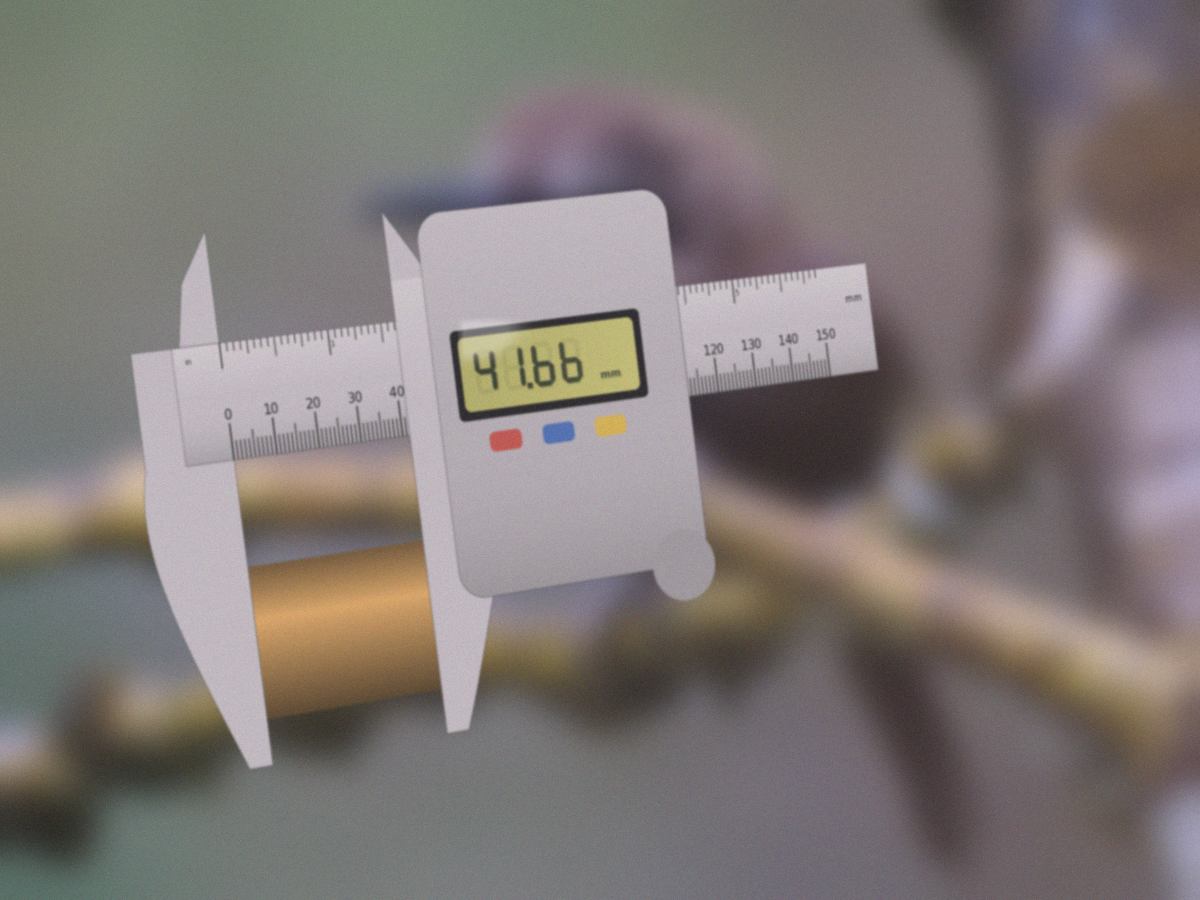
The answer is 41.66 mm
